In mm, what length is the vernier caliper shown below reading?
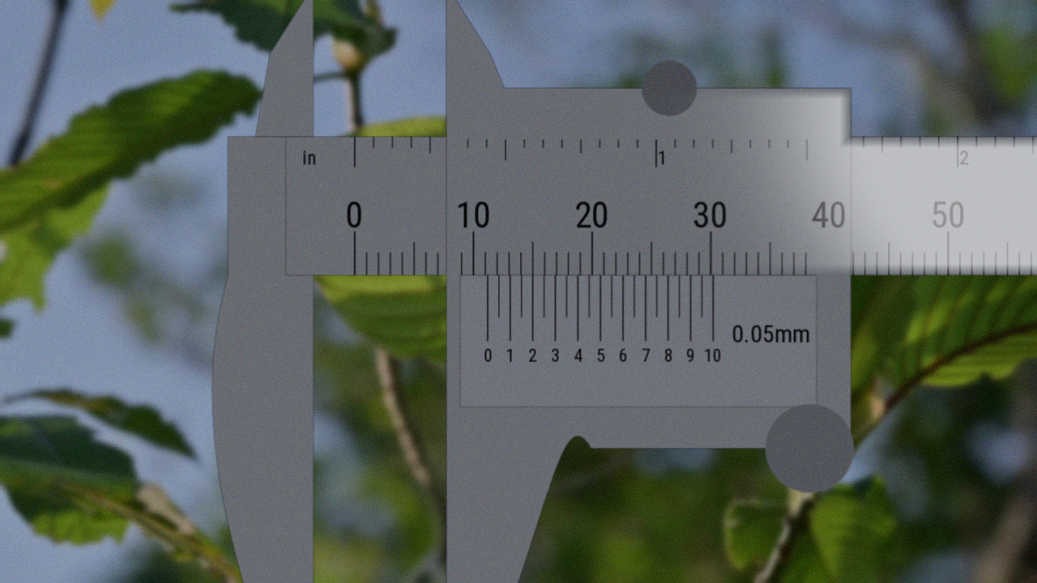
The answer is 11.2 mm
